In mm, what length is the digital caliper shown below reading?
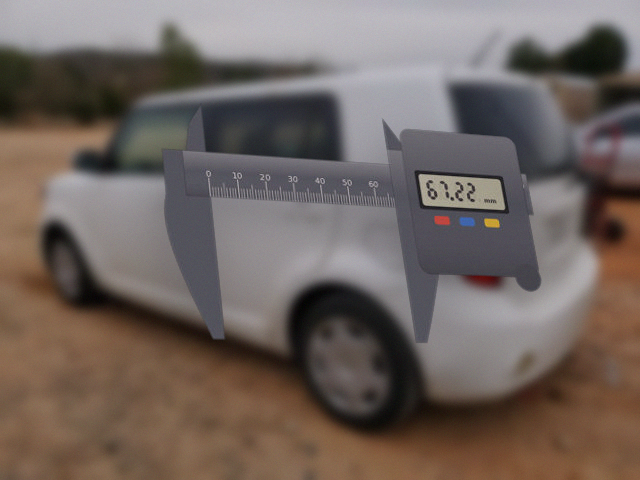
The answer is 67.22 mm
